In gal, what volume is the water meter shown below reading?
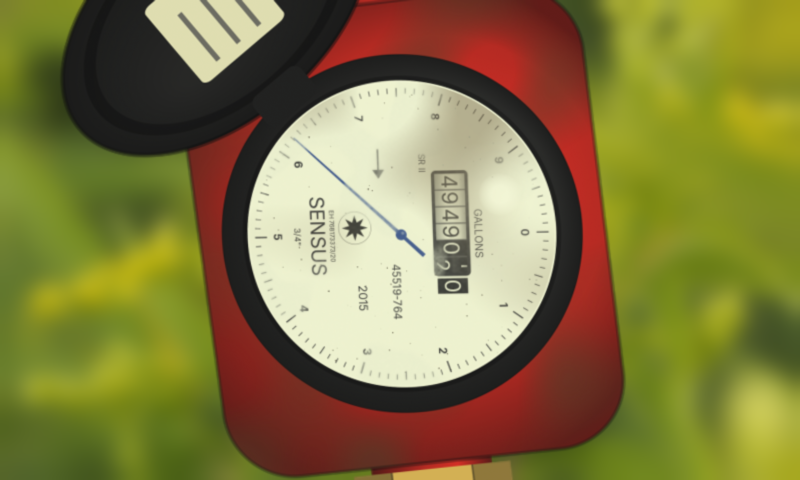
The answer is 4949016.2 gal
